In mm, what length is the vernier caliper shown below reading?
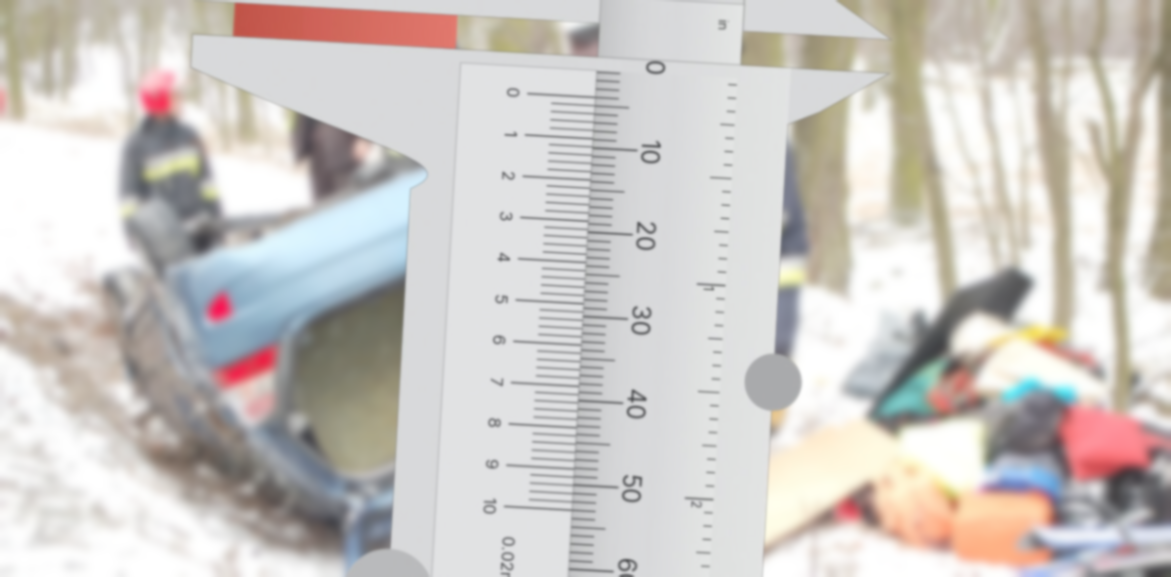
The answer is 4.0 mm
